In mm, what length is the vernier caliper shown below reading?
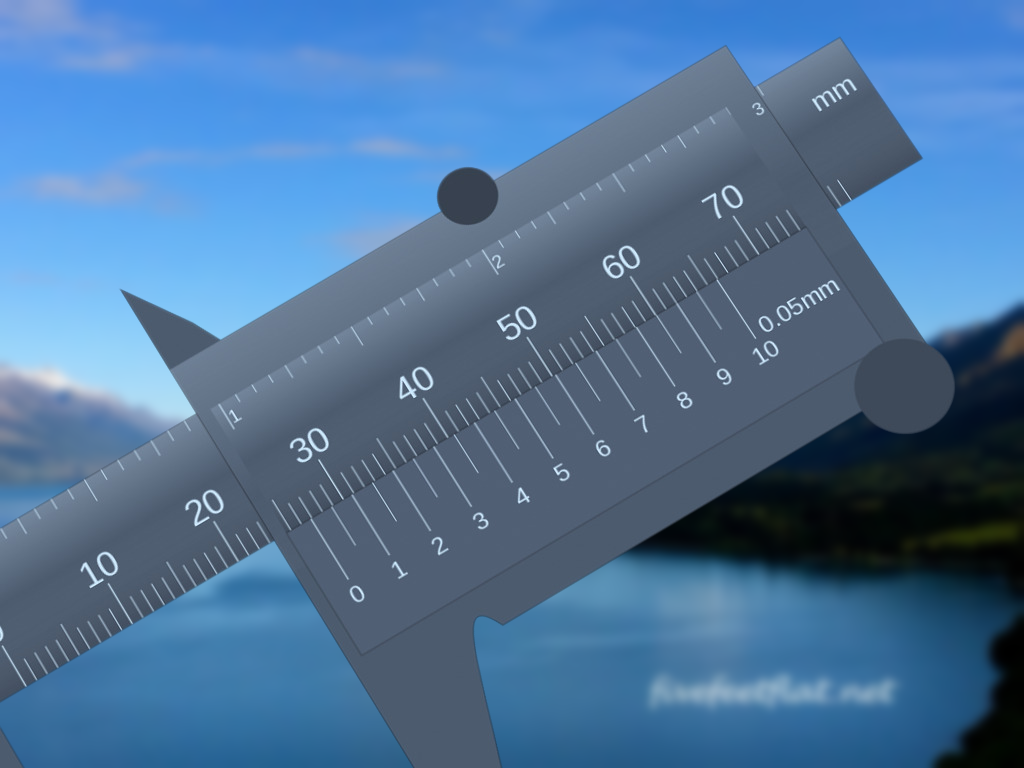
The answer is 26.9 mm
